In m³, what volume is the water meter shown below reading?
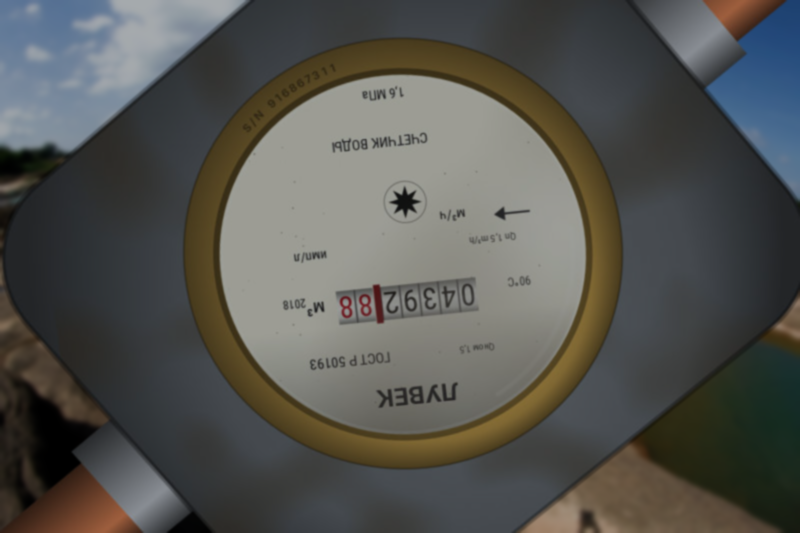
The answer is 4392.88 m³
